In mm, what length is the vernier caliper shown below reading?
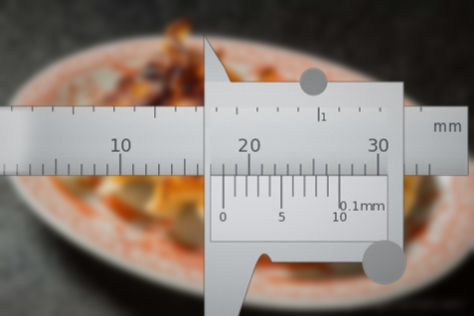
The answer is 18.0 mm
